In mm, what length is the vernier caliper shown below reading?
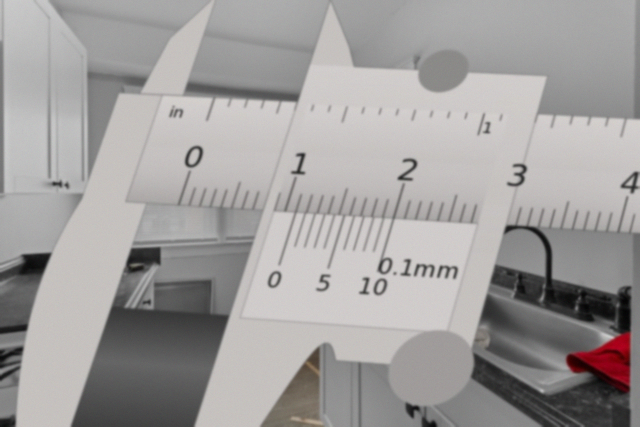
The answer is 11.0 mm
